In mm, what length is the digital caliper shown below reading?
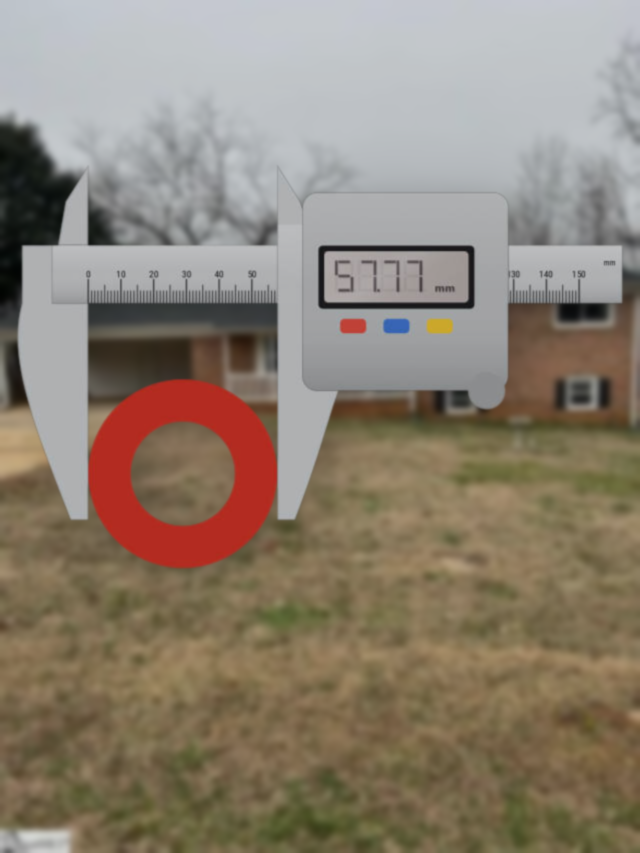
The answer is 57.77 mm
